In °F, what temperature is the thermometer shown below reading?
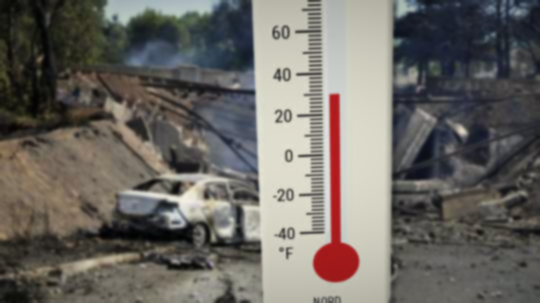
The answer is 30 °F
